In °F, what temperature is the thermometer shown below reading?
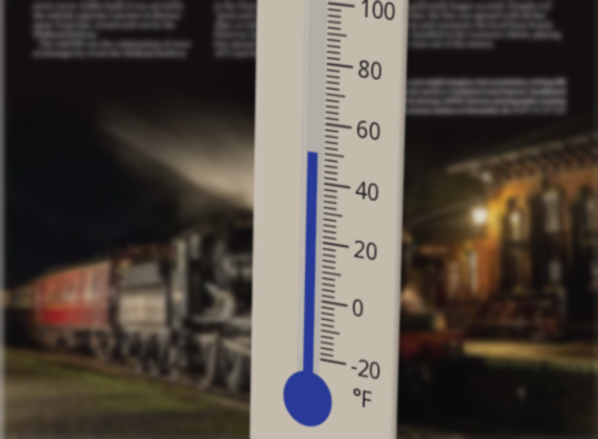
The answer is 50 °F
